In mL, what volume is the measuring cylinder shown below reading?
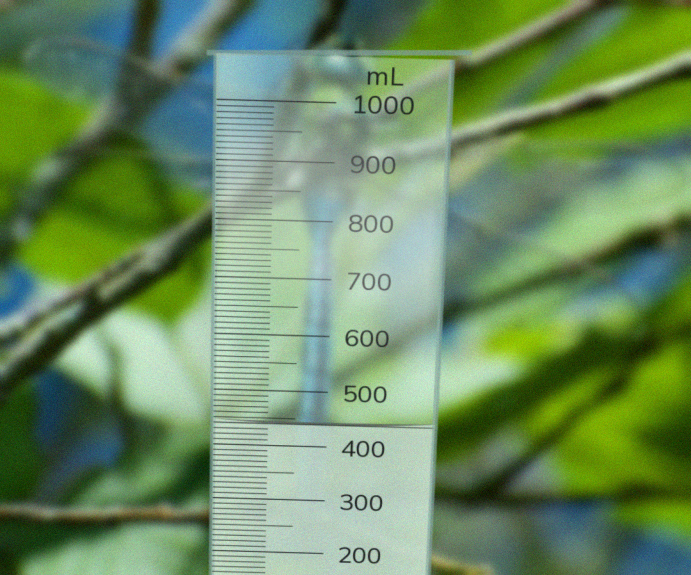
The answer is 440 mL
